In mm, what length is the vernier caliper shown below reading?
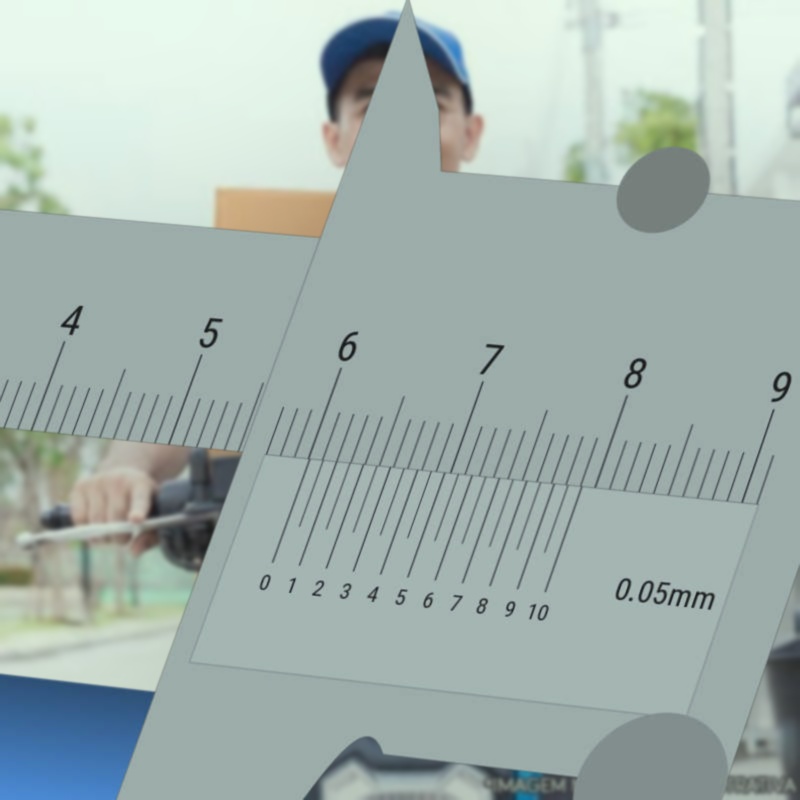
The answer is 60.1 mm
